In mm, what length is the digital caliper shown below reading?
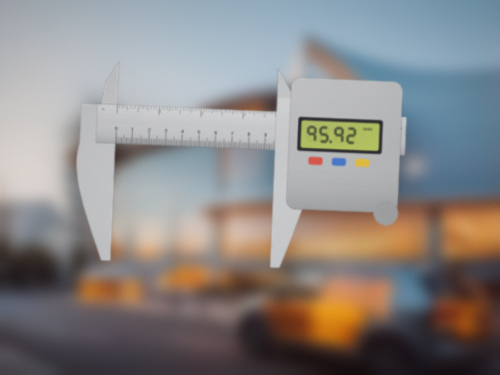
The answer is 95.92 mm
